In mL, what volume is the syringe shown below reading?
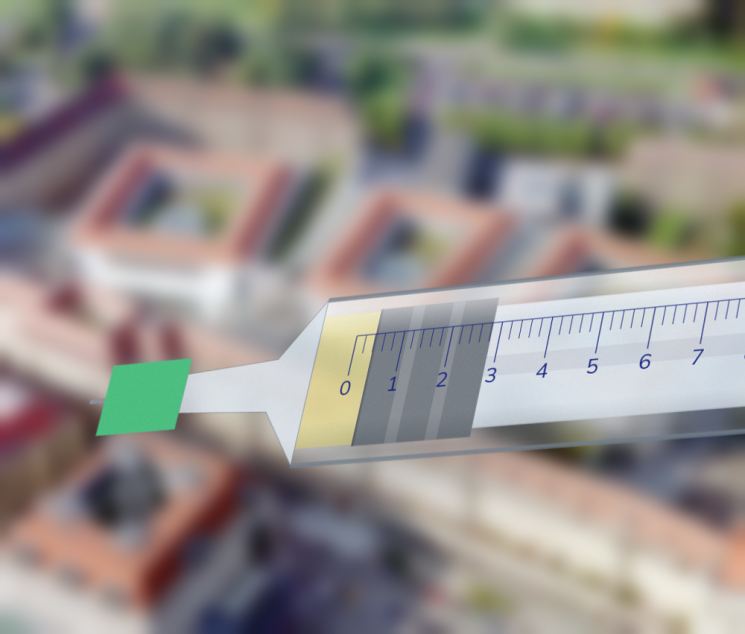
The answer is 0.4 mL
